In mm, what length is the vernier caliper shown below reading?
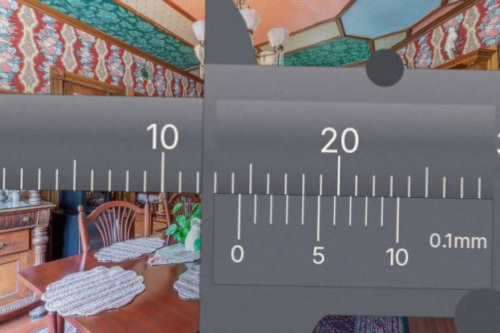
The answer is 14.4 mm
